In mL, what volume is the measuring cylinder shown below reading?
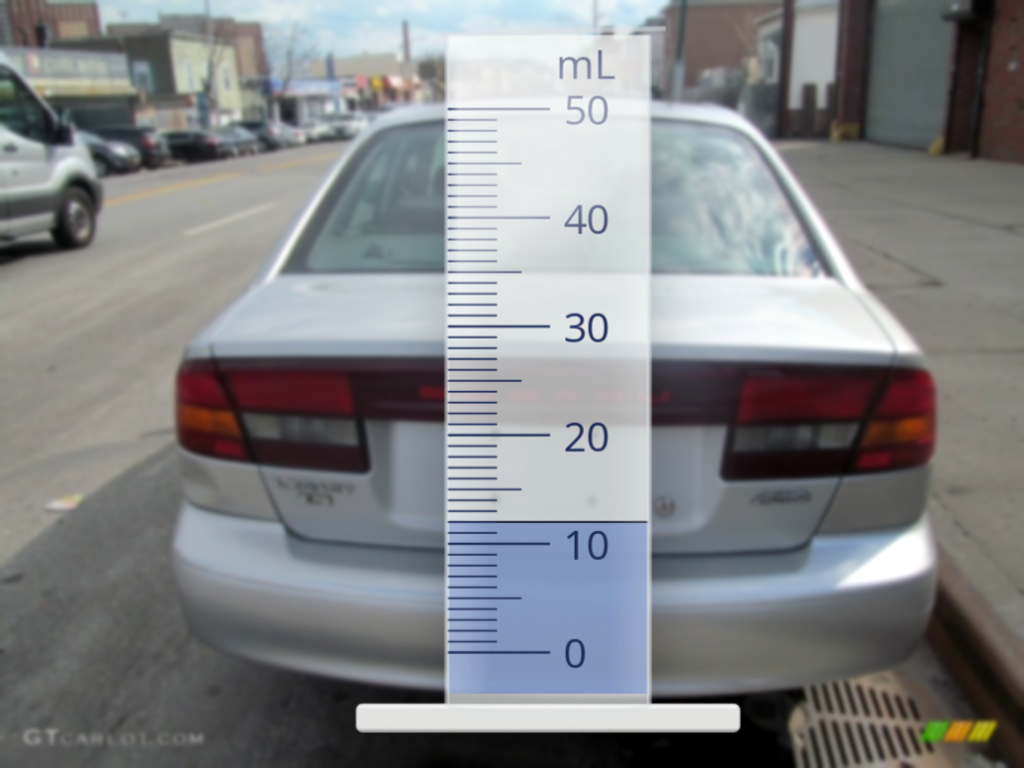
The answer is 12 mL
